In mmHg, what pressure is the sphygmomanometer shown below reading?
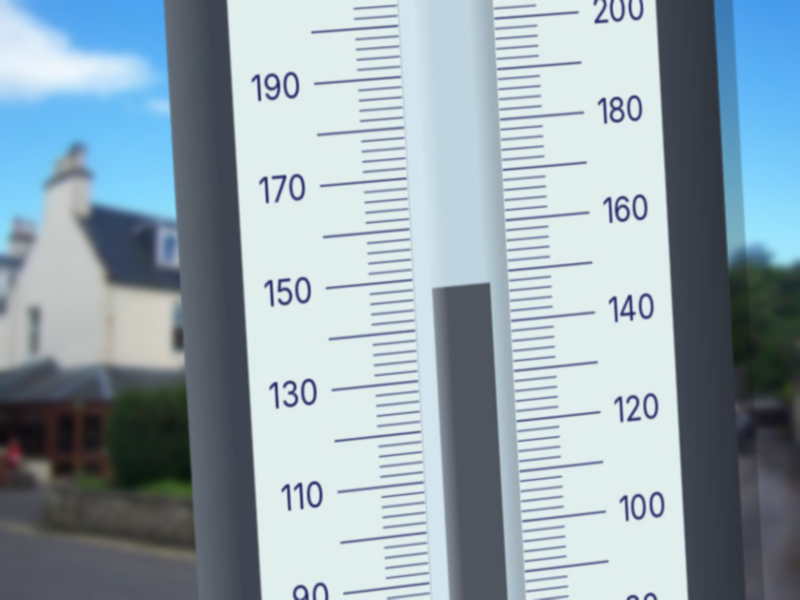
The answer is 148 mmHg
